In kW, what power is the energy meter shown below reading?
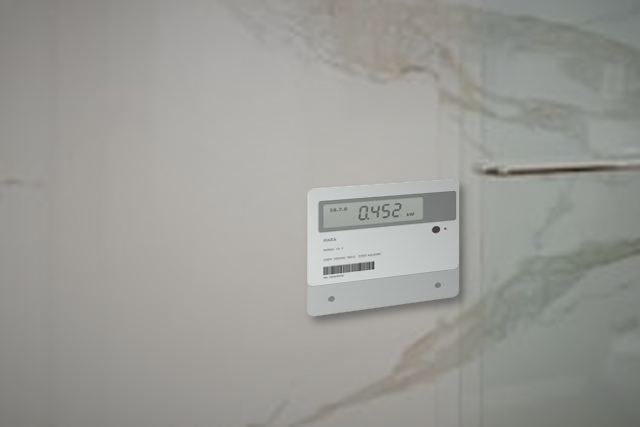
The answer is 0.452 kW
